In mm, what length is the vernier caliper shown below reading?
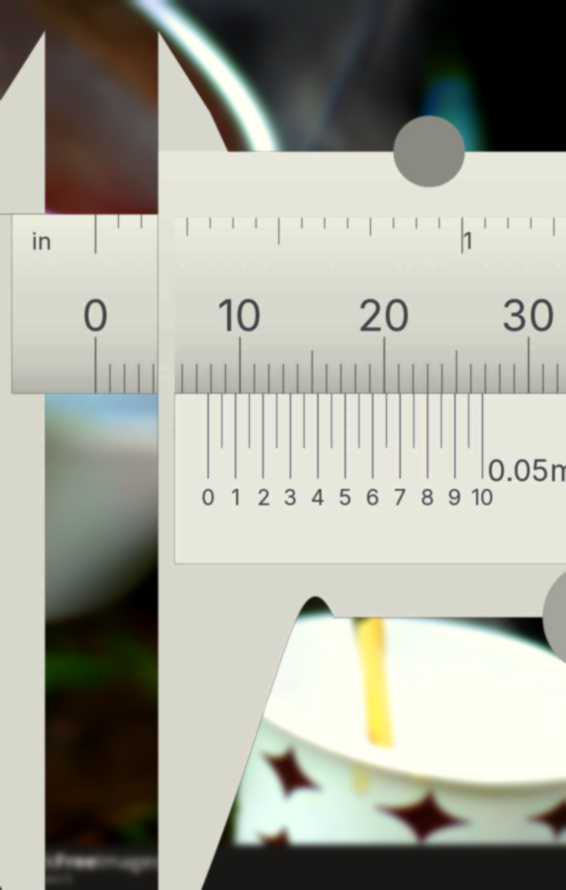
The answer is 7.8 mm
